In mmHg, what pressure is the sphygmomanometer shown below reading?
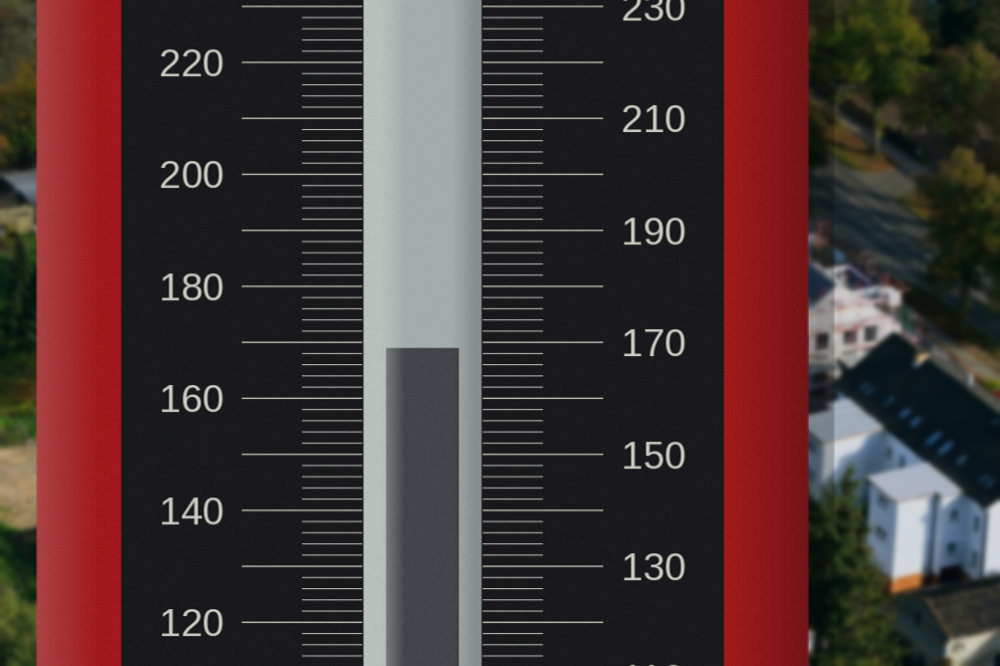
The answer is 169 mmHg
